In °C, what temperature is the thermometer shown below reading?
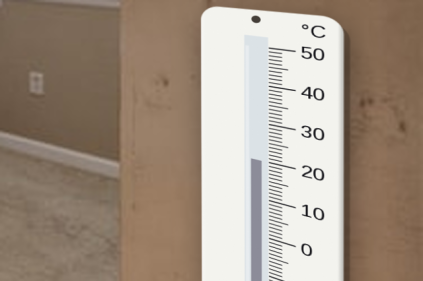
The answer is 20 °C
